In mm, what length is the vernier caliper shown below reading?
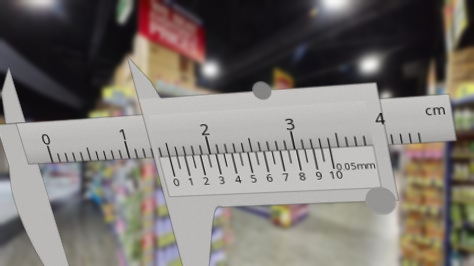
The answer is 15.0 mm
